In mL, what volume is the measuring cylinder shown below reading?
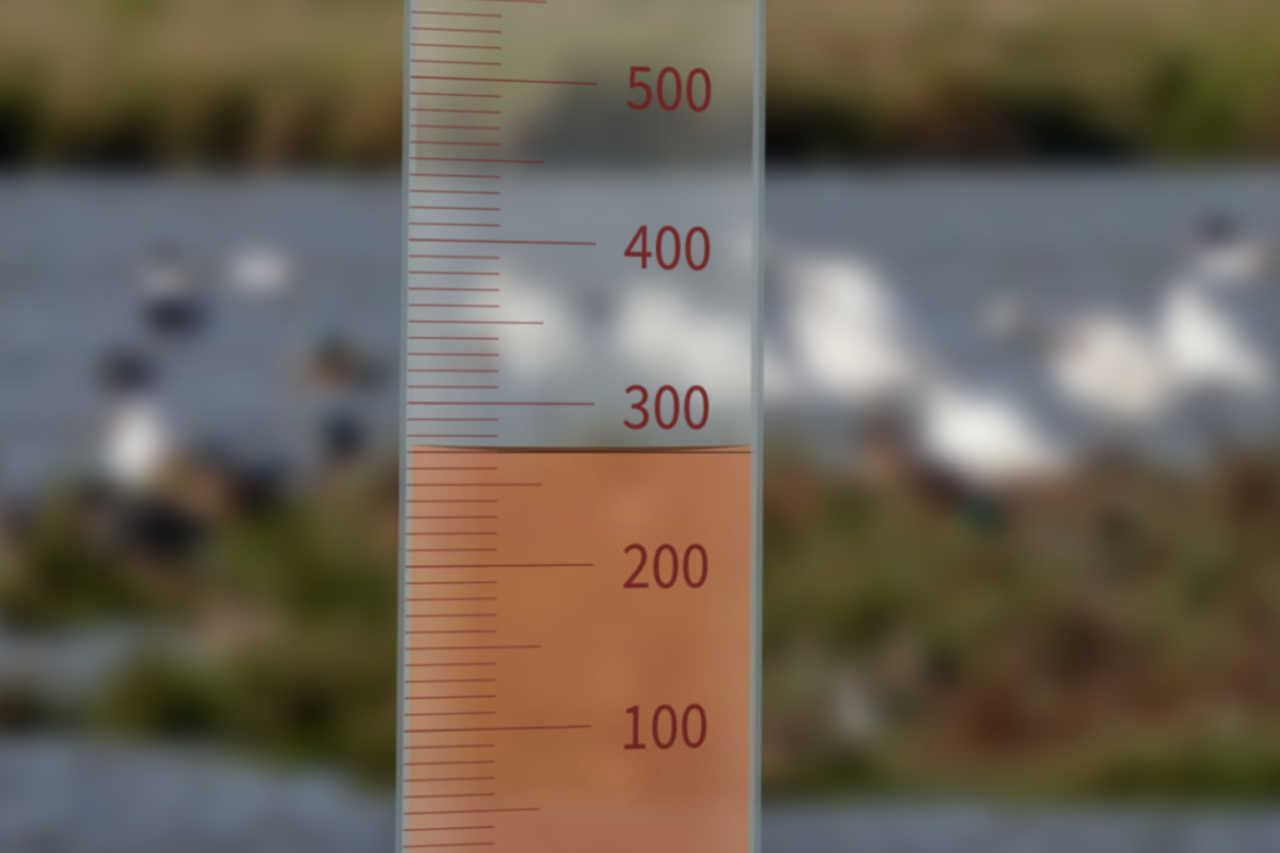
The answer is 270 mL
